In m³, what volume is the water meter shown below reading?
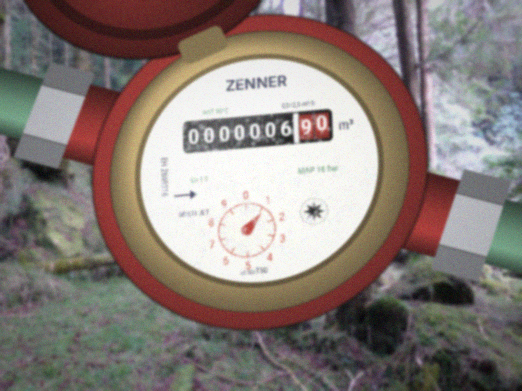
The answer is 6.901 m³
